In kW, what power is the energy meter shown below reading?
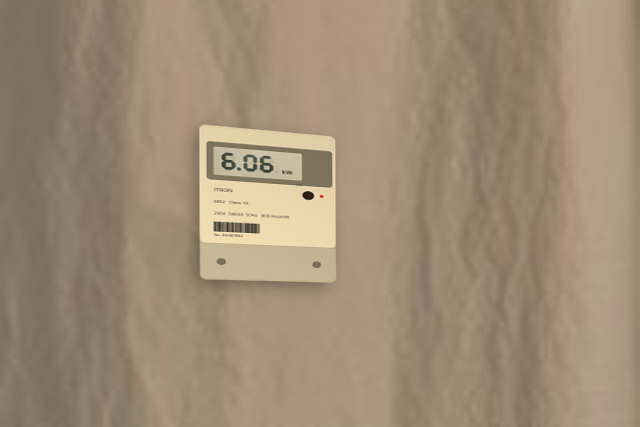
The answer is 6.06 kW
